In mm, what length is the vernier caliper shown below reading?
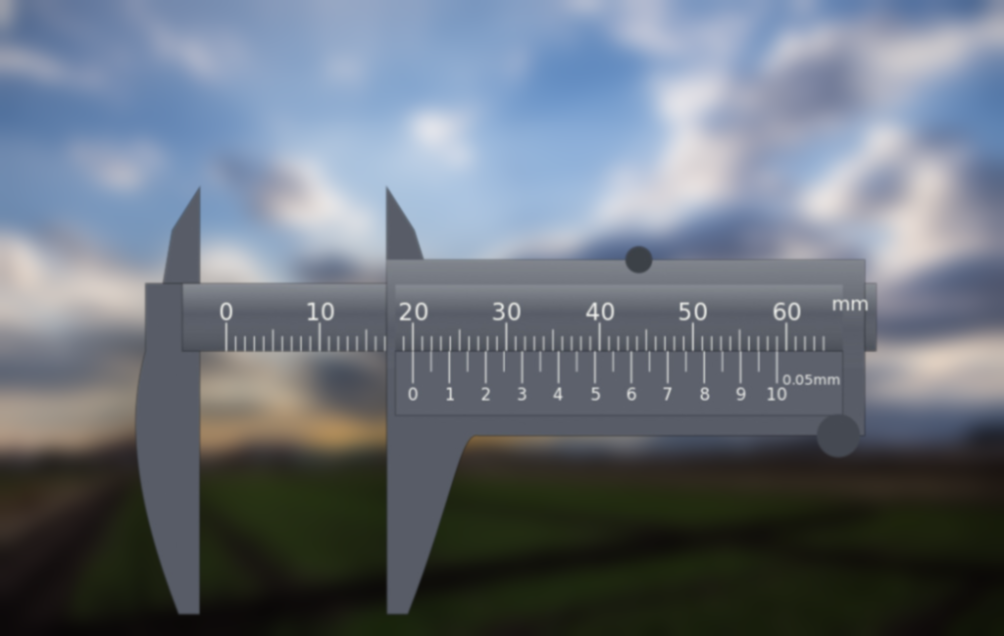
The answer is 20.0 mm
